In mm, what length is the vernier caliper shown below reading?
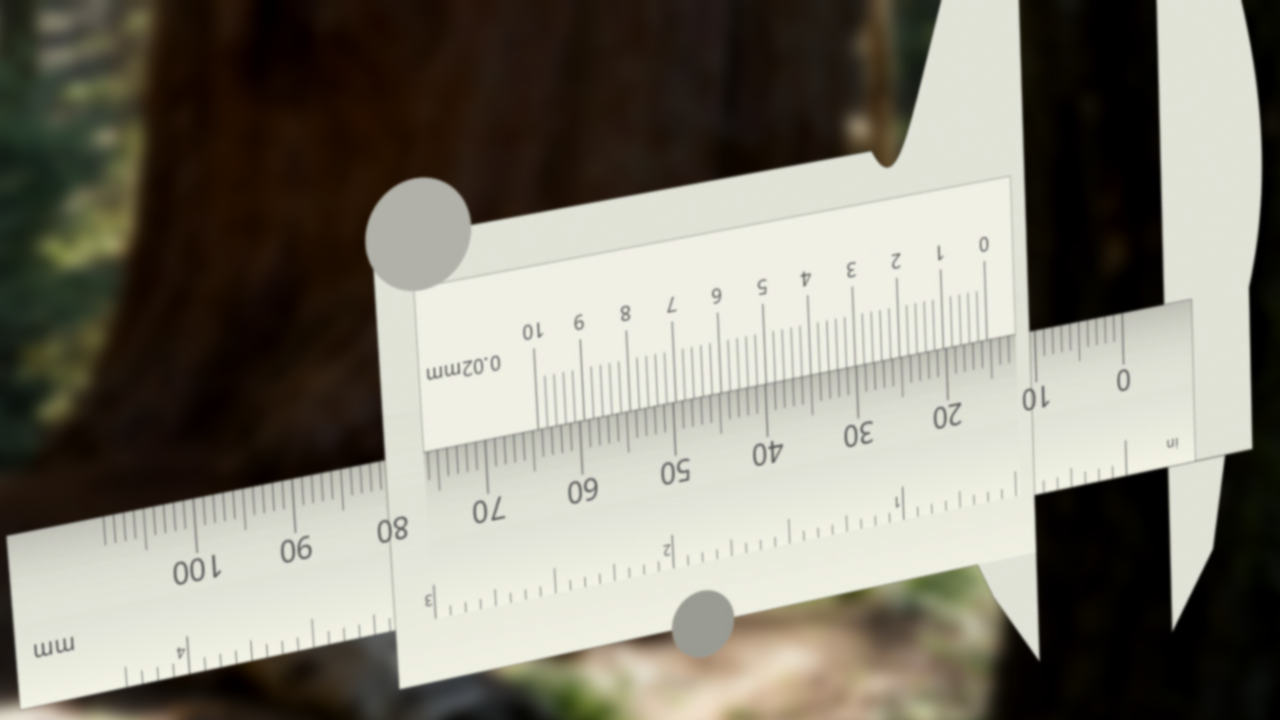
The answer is 15.4 mm
